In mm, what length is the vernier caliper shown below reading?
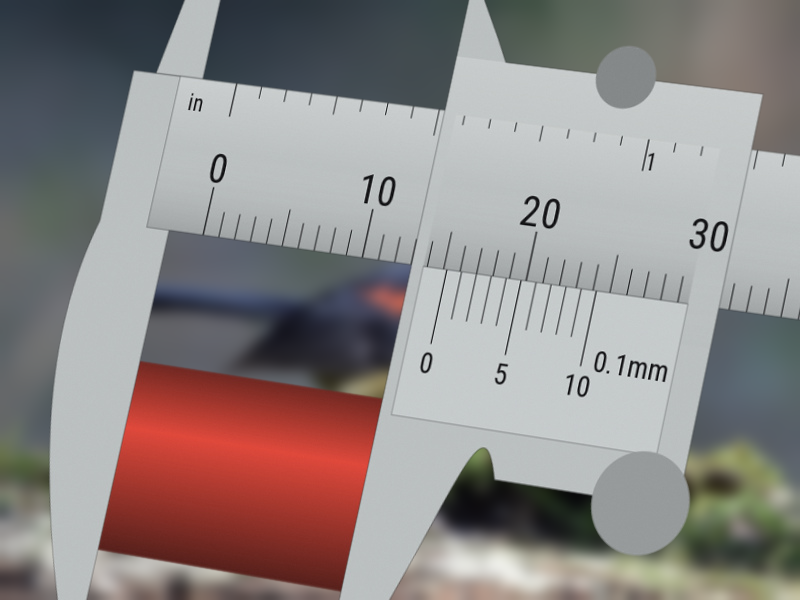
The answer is 15.2 mm
